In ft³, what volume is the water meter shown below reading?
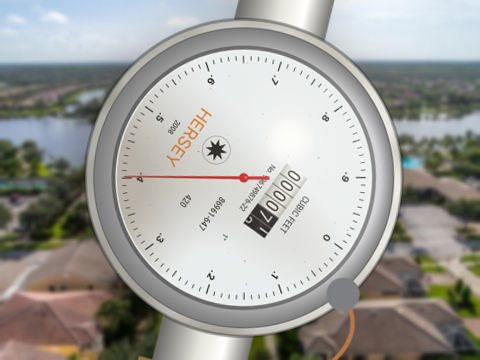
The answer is 71.40 ft³
